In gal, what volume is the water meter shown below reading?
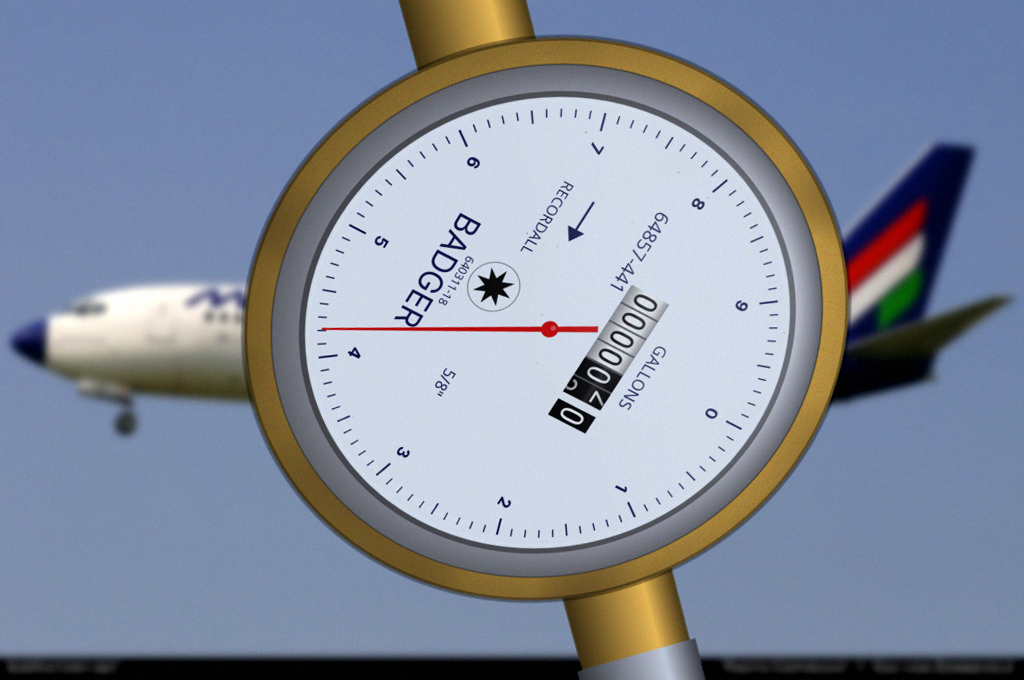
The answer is 24.2 gal
